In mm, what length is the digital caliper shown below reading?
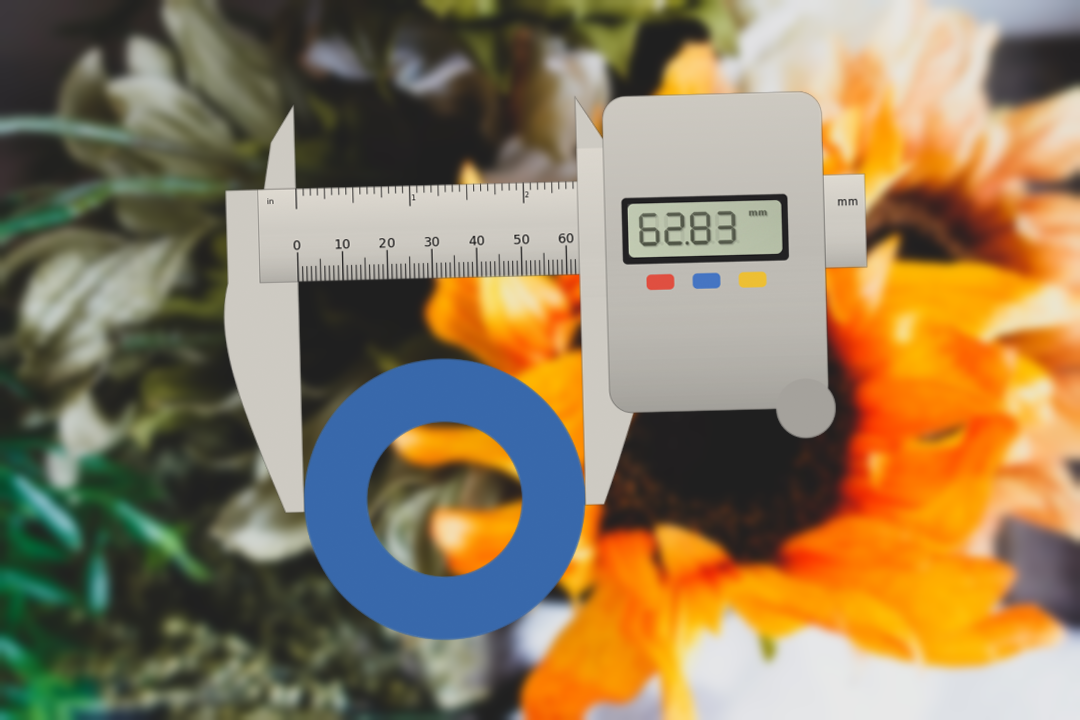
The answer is 62.83 mm
